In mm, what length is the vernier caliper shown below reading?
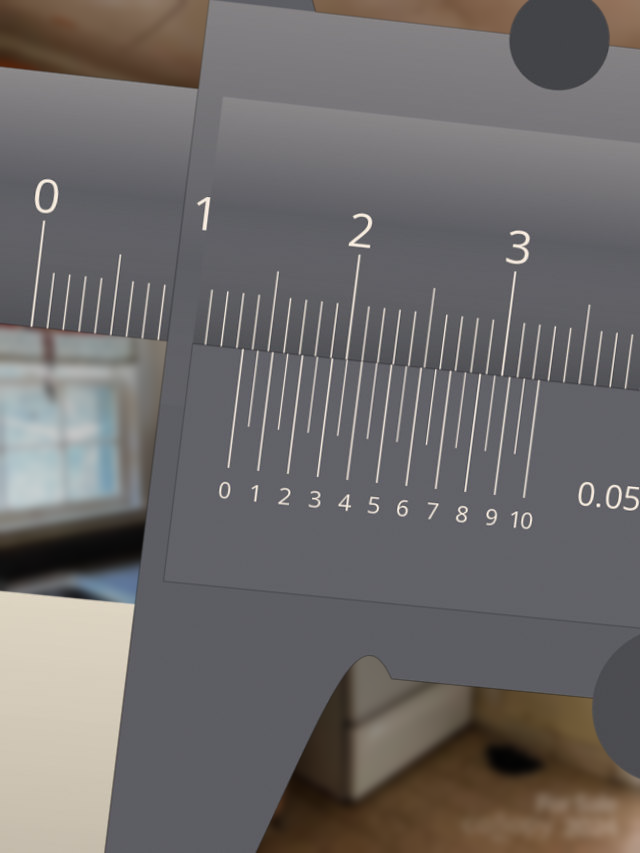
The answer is 13.4 mm
